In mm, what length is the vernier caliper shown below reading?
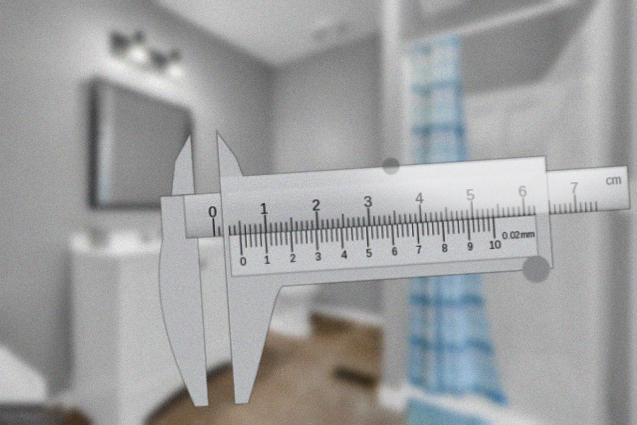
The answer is 5.0 mm
